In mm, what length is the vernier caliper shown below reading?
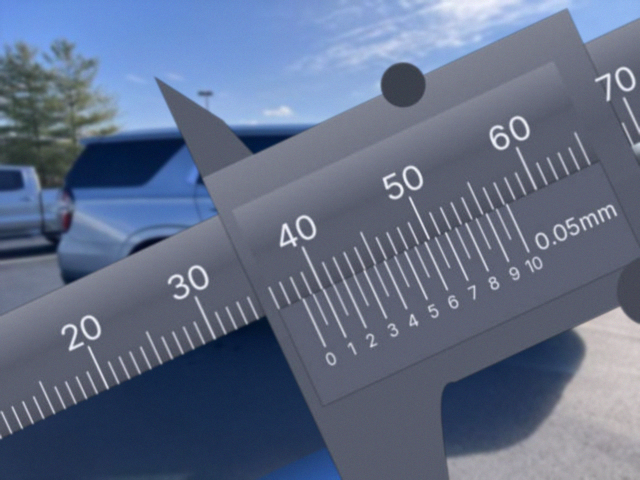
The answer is 38.2 mm
